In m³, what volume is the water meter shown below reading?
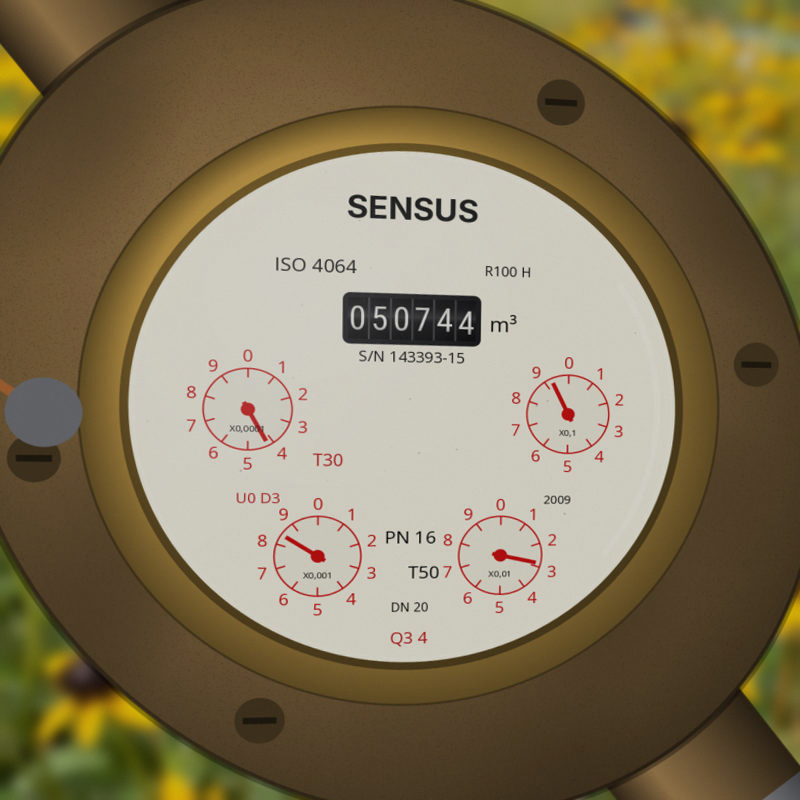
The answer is 50743.9284 m³
